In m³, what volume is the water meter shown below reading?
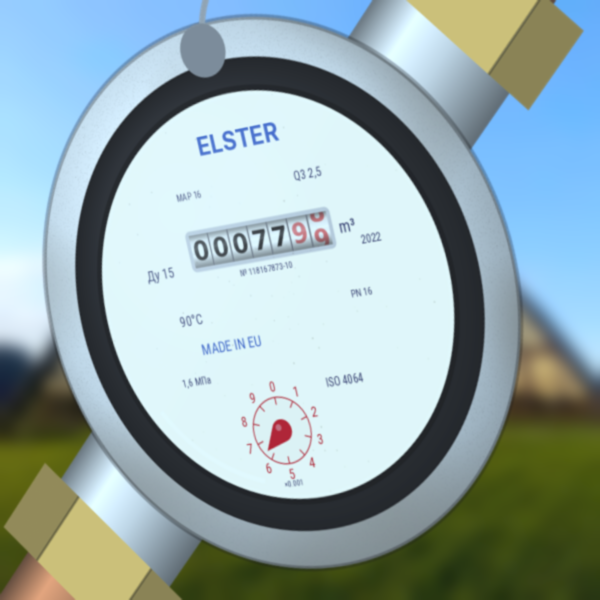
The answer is 77.986 m³
